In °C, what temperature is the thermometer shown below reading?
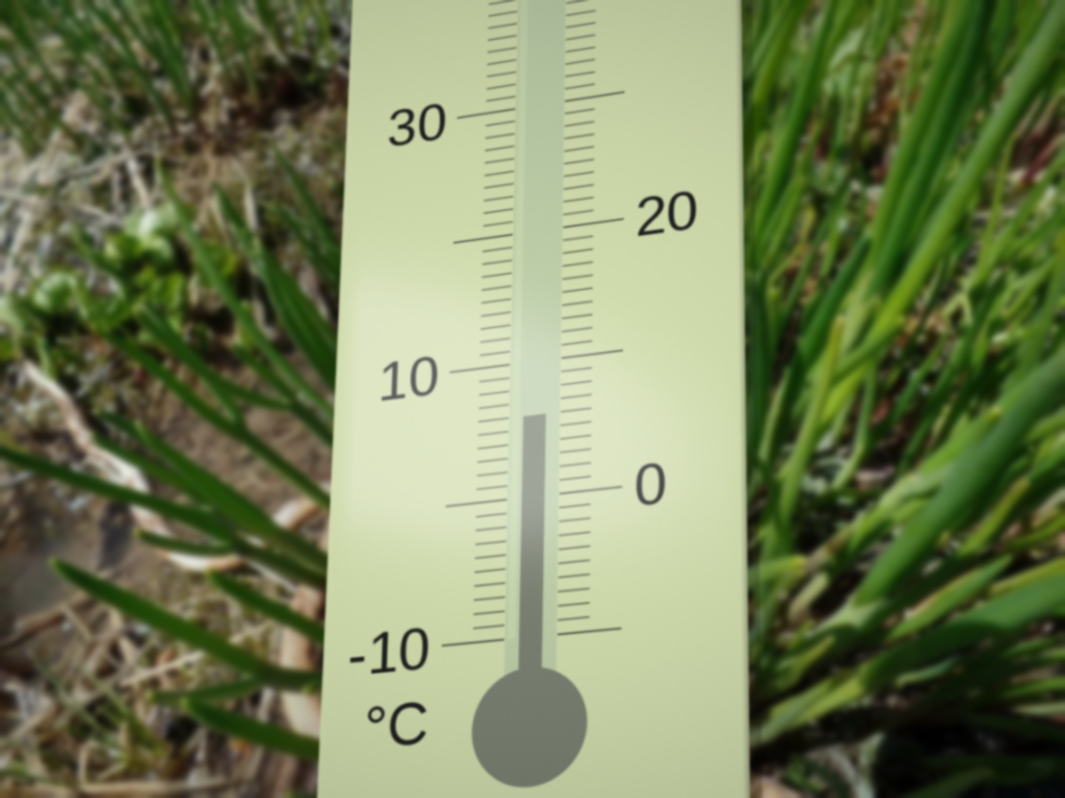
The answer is 6 °C
